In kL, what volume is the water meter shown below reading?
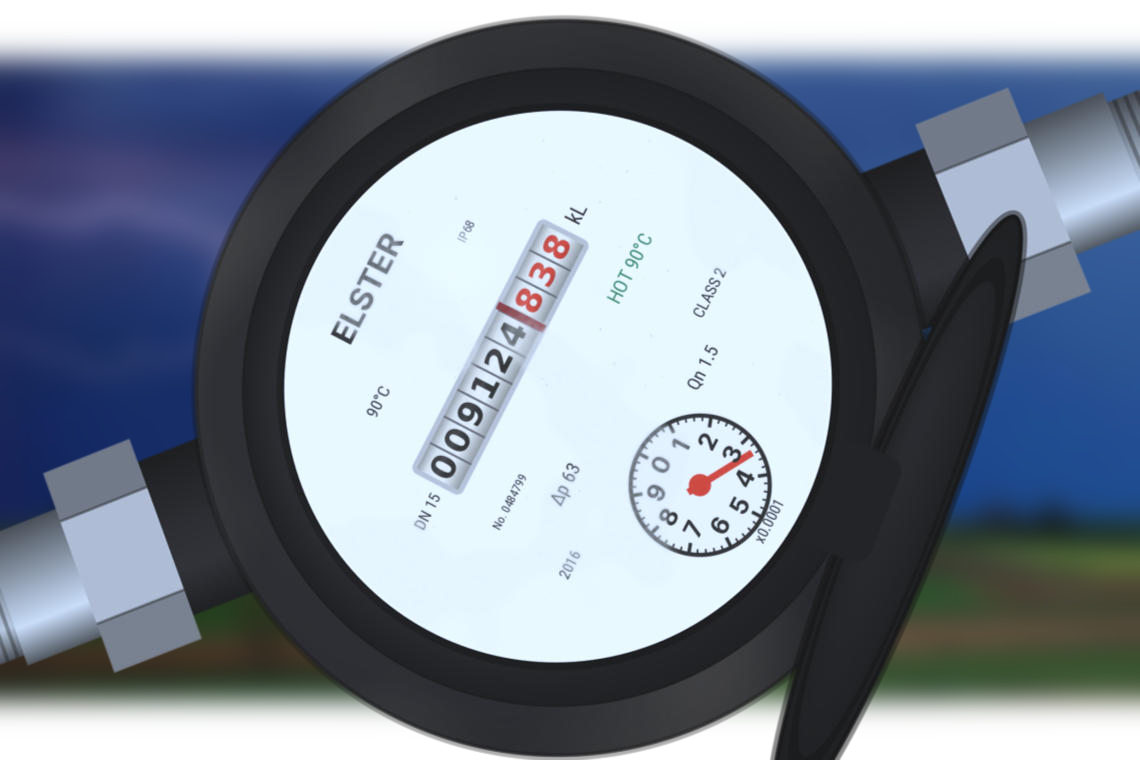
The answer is 9124.8383 kL
